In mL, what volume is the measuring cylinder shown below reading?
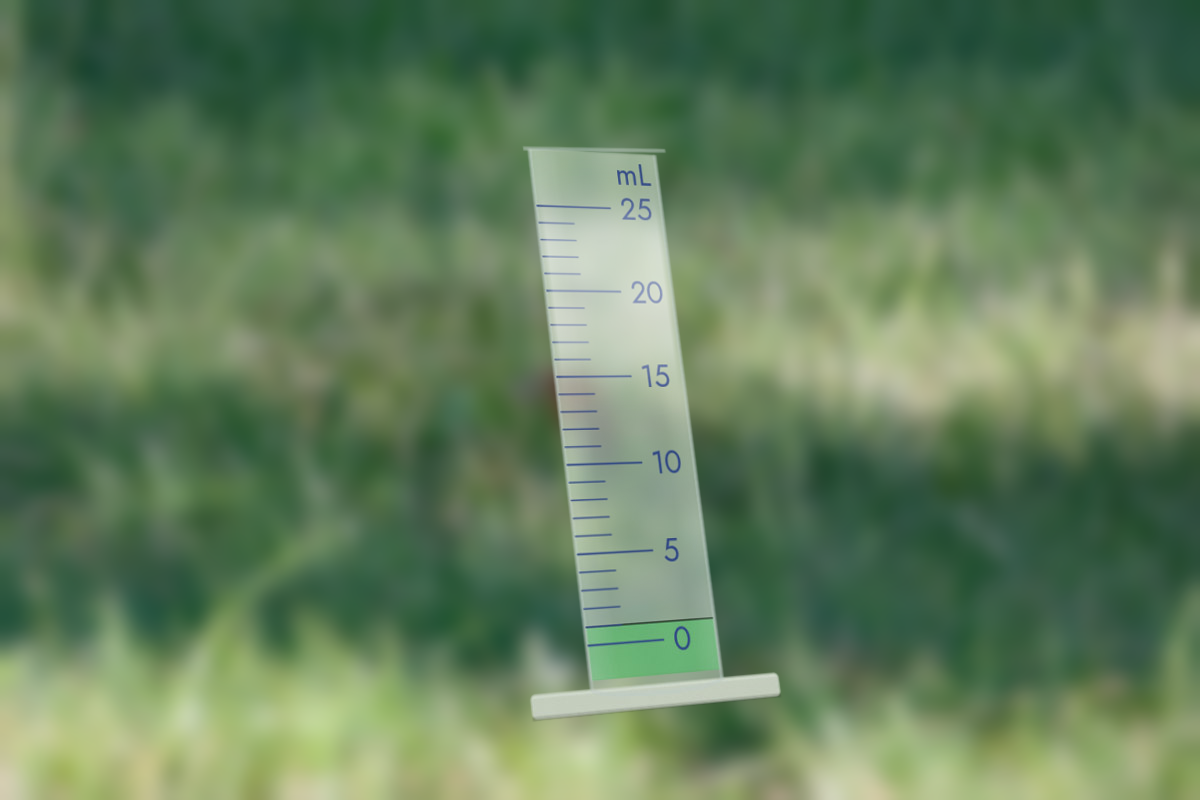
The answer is 1 mL
